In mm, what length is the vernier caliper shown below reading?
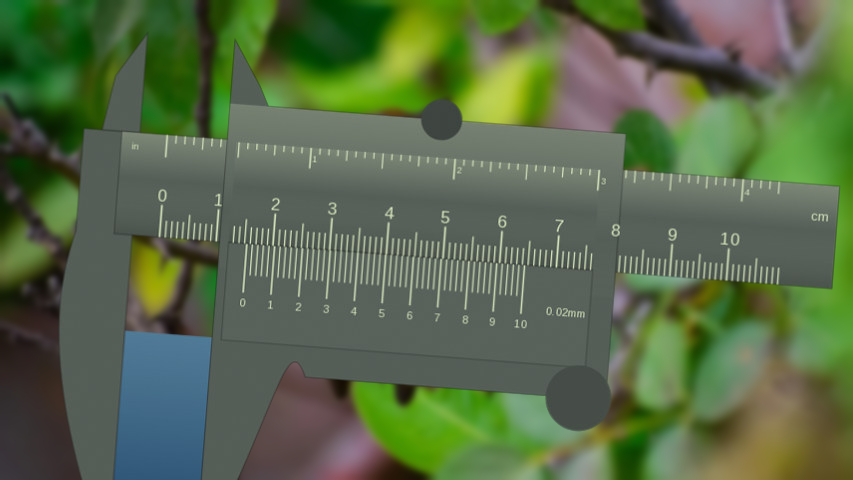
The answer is 15.4 mm
